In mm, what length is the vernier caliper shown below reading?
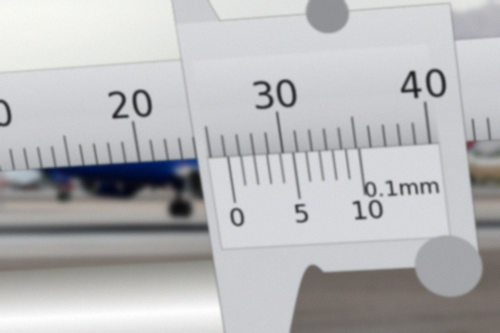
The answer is 26.2 mm
